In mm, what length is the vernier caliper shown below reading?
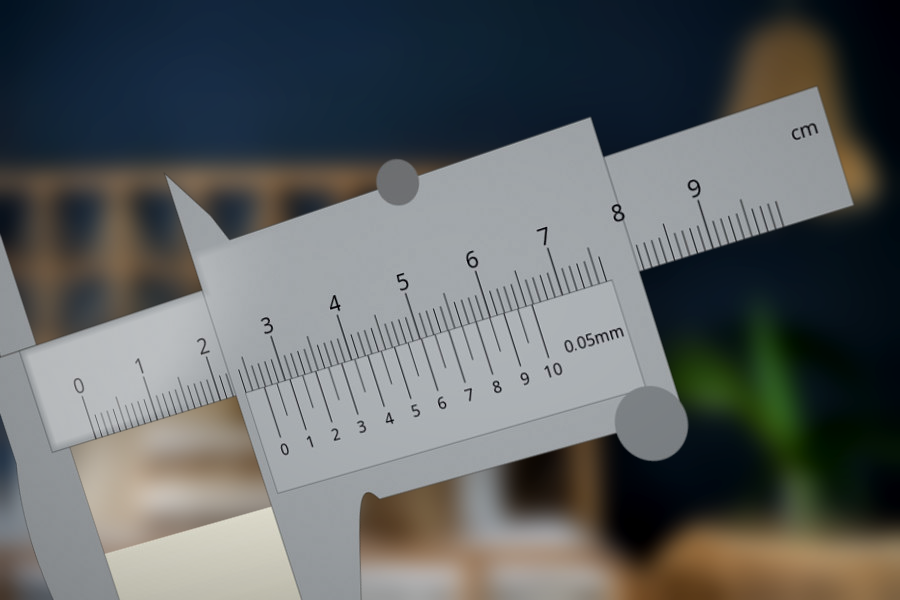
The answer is 26.8 mm
